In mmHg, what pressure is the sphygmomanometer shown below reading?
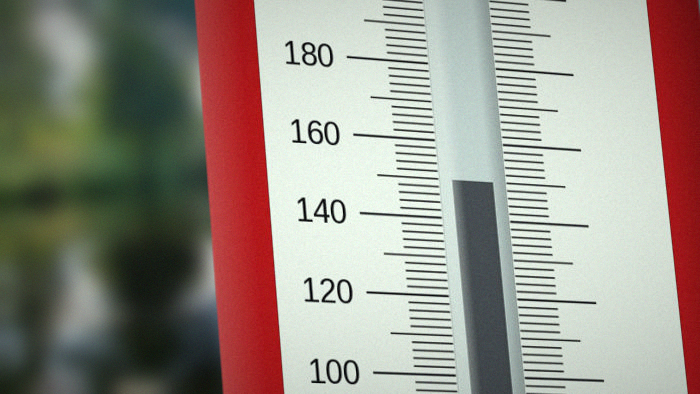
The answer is 150 mmHg
